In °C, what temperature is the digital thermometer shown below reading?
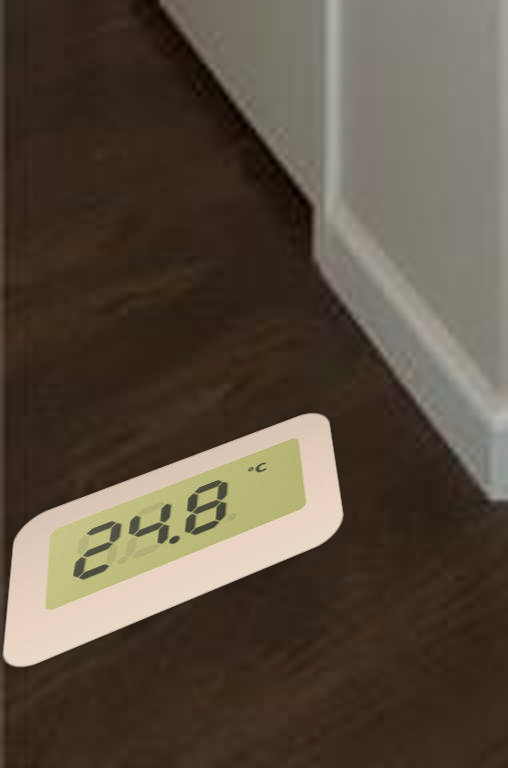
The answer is 24.8 °C
